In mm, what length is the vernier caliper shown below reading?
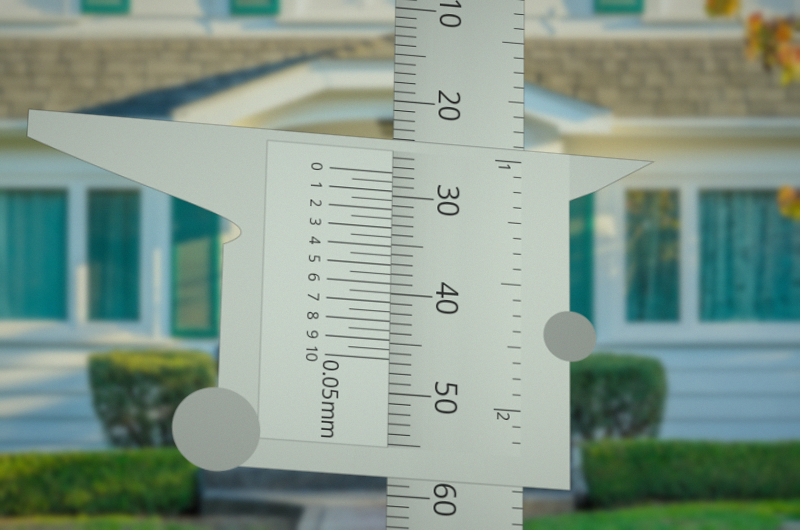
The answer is 27.6 mm
